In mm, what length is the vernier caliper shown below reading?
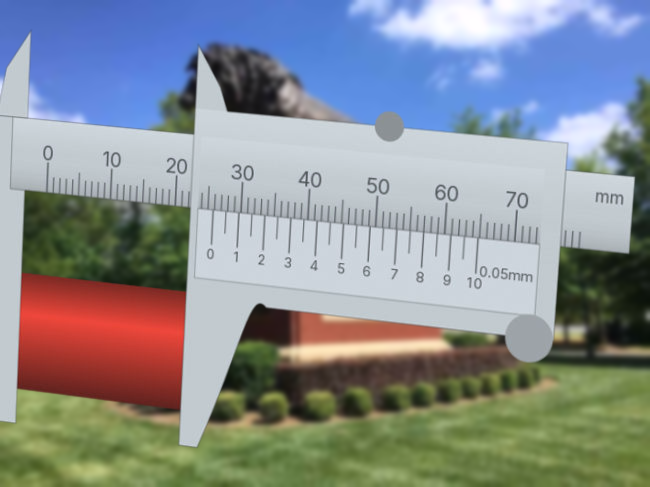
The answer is 25.8 mm
